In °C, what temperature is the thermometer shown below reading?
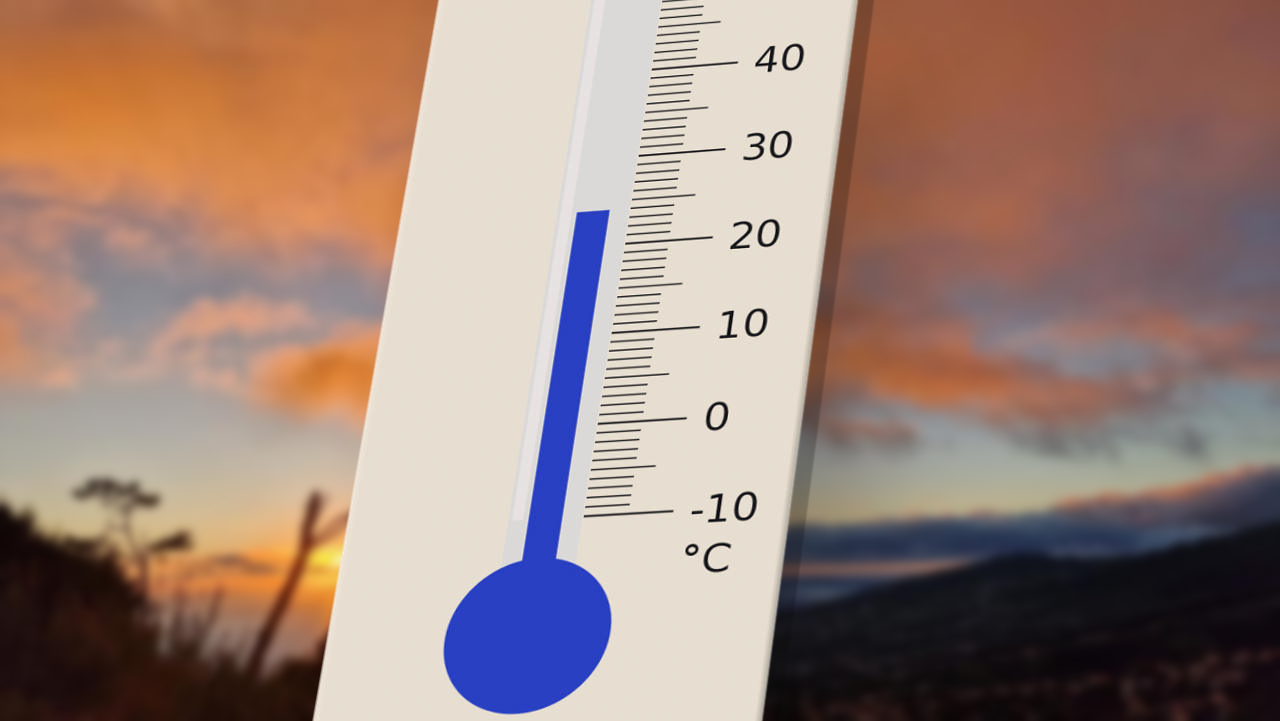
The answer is 24 °C
